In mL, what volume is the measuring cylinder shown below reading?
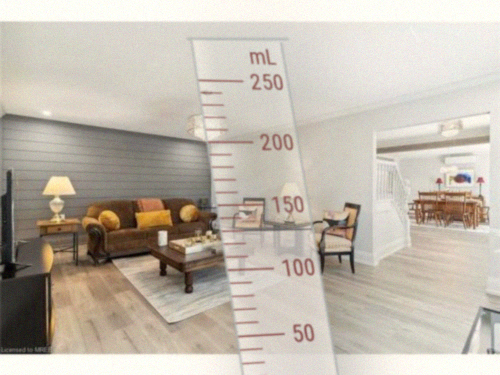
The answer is 130 mL
